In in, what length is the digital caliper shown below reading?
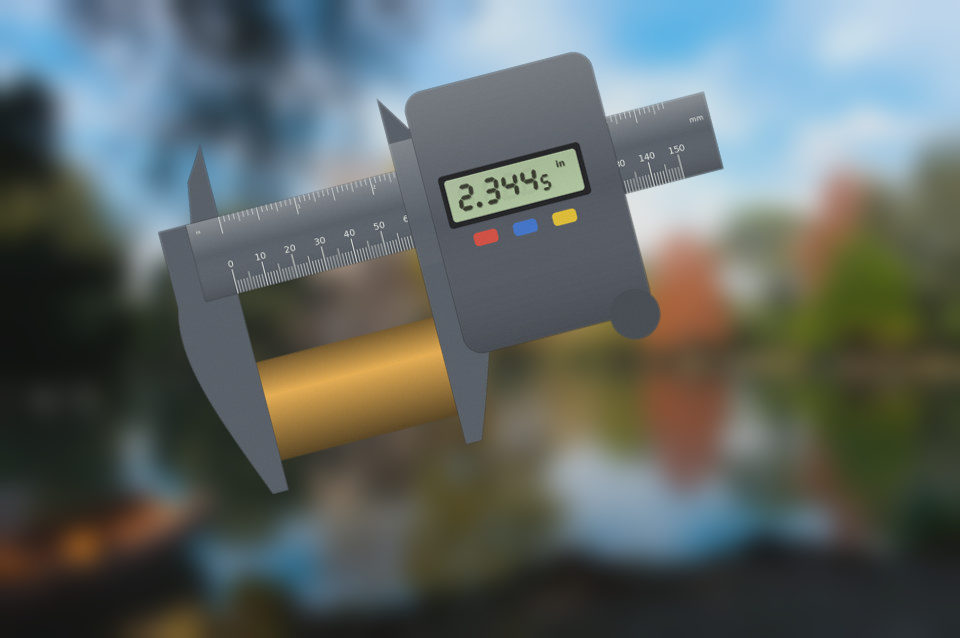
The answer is 2.3445 in
